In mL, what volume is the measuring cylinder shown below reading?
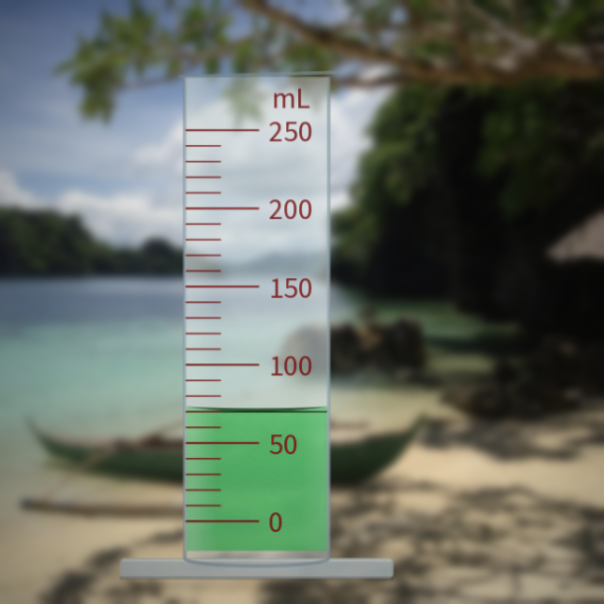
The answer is 70 mL
